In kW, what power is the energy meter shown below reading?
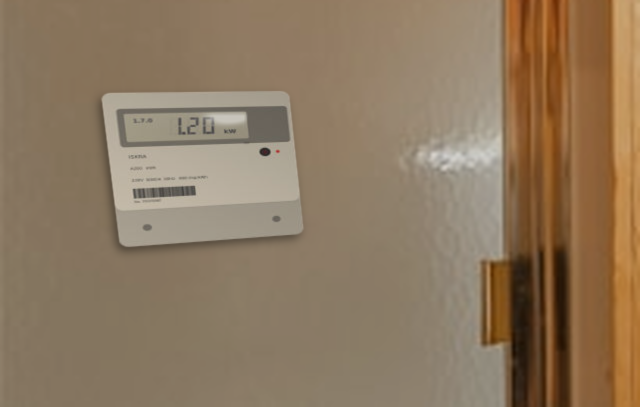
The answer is 1.20 kW
